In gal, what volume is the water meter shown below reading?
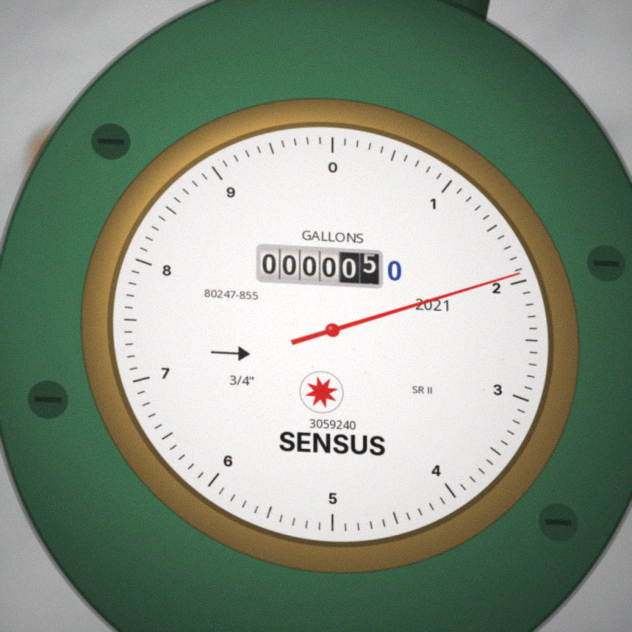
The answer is 51.9 gal
